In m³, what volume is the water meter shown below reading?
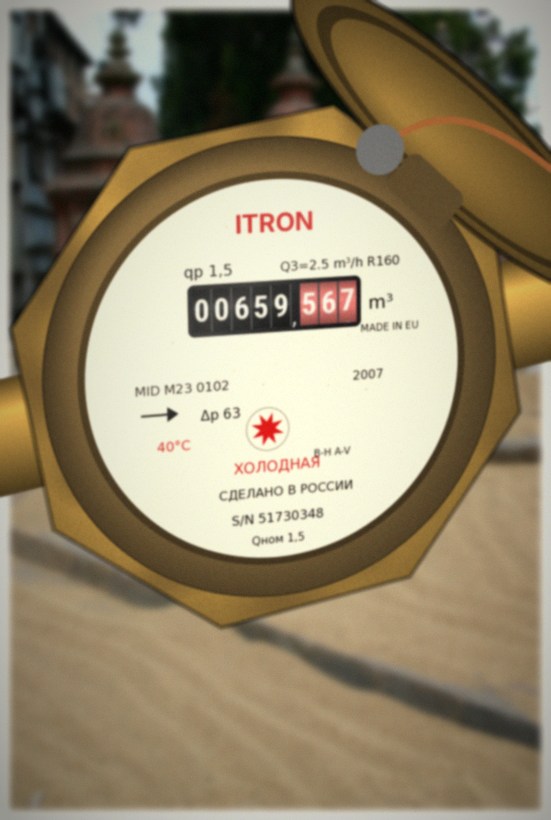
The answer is 659.567 m³
